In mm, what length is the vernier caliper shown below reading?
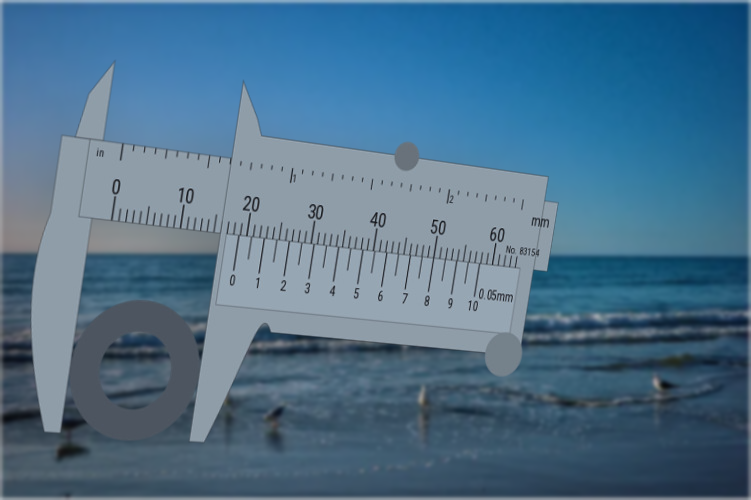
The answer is 18.8 mm
